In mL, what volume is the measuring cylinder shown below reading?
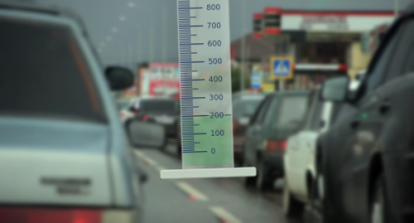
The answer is 200 mL
